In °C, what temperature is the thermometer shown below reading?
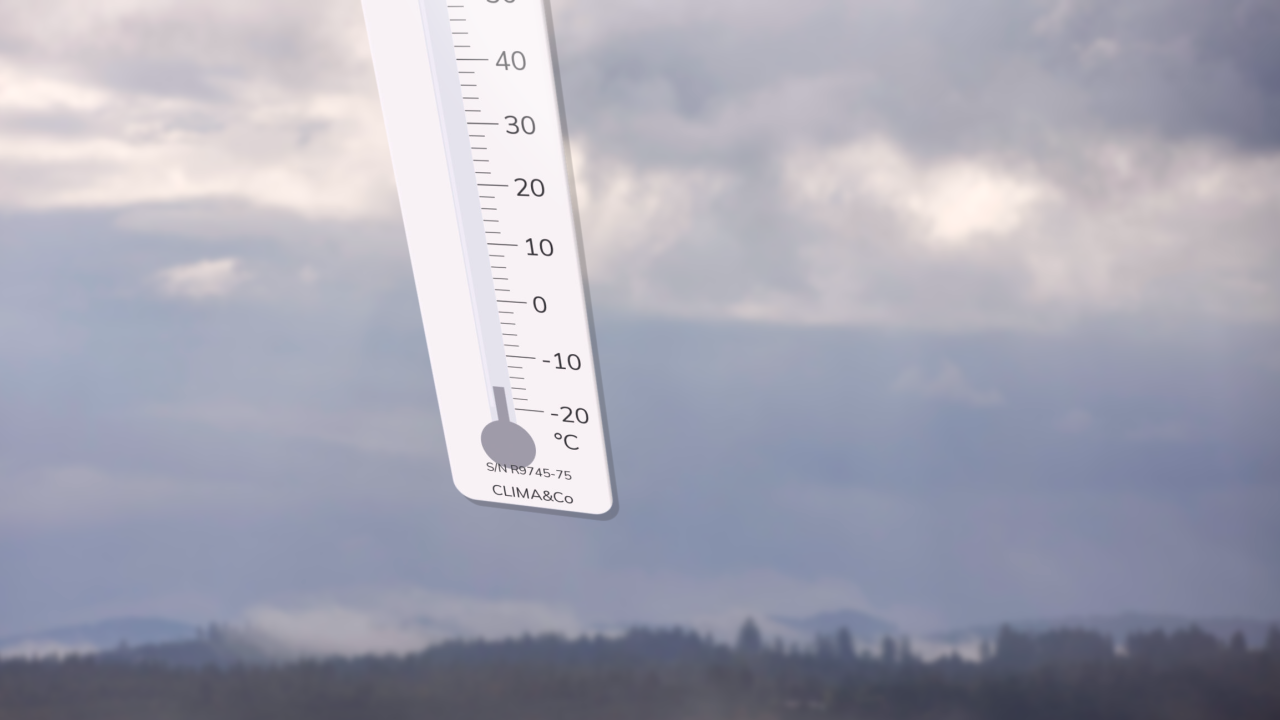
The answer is -16 °C
